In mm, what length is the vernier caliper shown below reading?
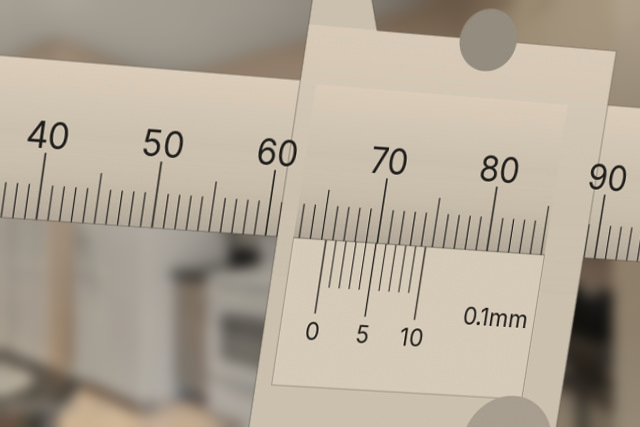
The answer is 65.4 mm
